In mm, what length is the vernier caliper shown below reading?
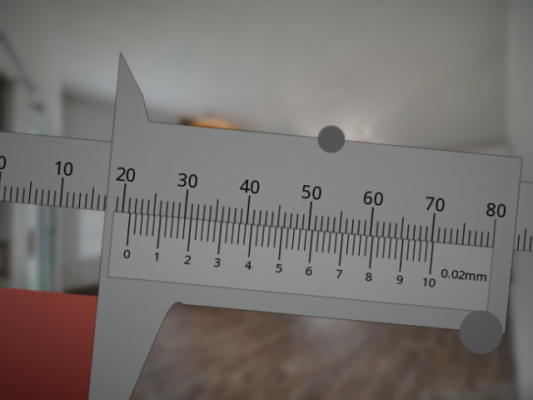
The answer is 21.2 mm
